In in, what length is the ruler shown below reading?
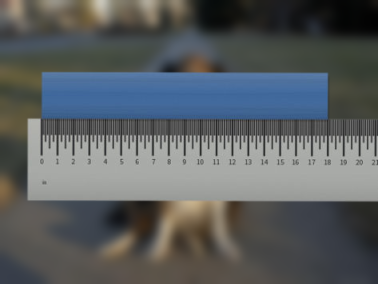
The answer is 18 in
